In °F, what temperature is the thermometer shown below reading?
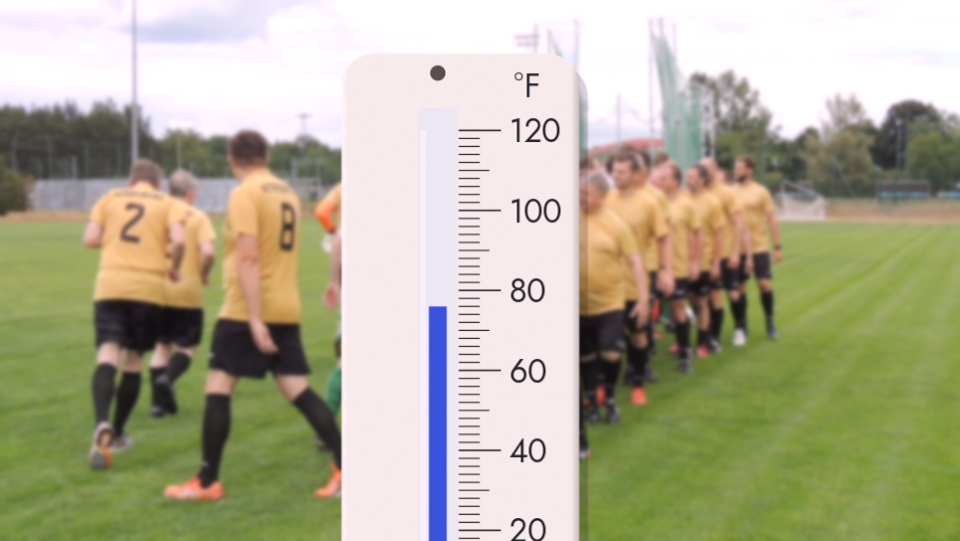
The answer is 76 °F
